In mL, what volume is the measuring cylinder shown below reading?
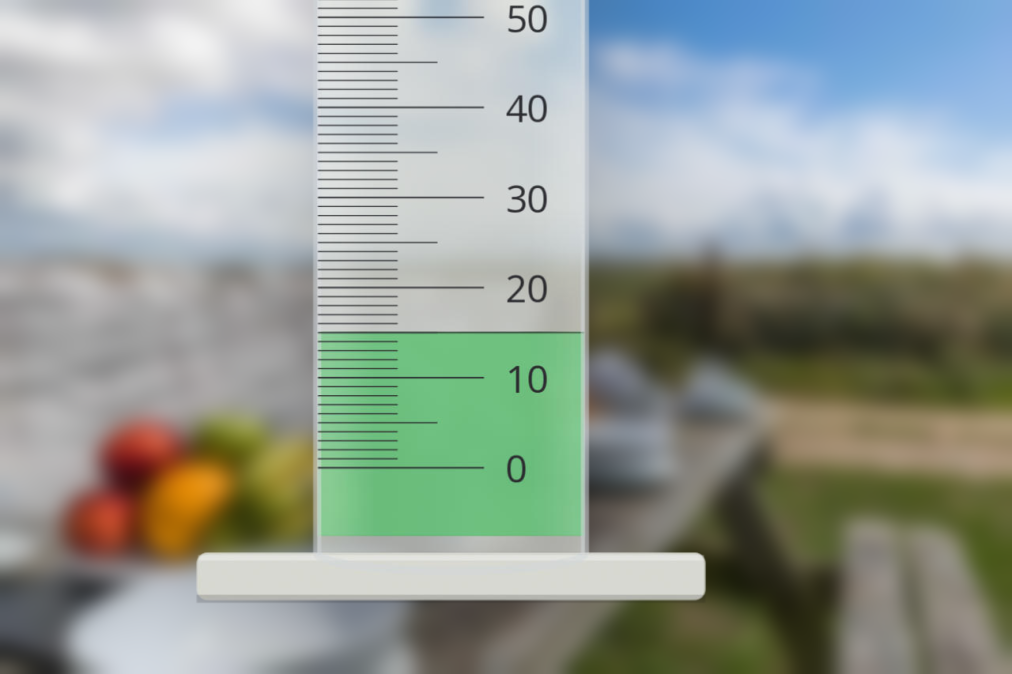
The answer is 15 mL
